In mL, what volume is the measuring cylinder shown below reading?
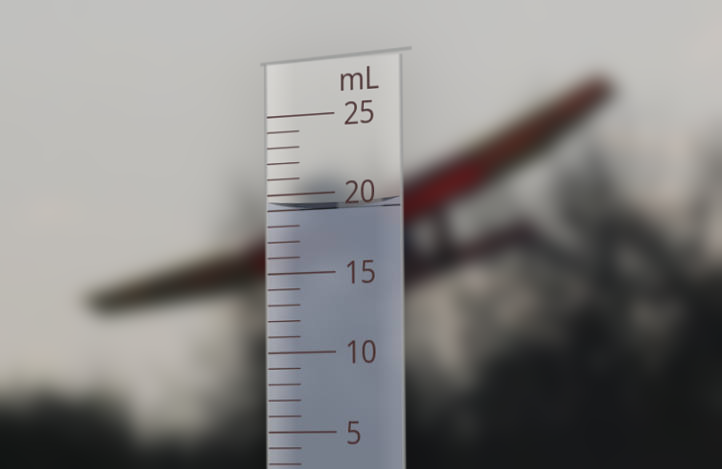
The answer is 19 mL
